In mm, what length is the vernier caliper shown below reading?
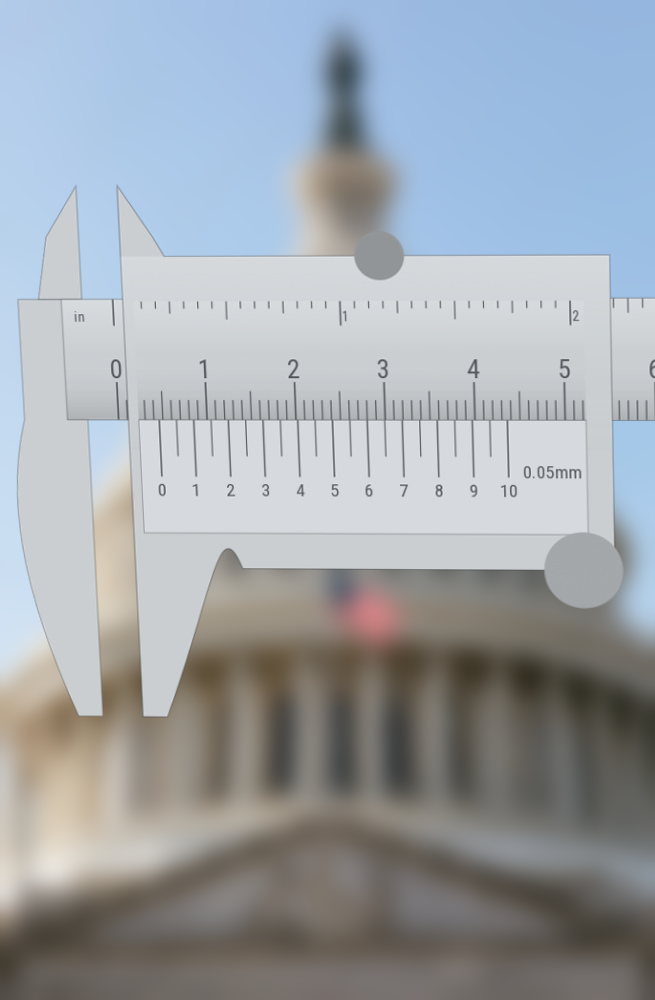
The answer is 4.6 mm
